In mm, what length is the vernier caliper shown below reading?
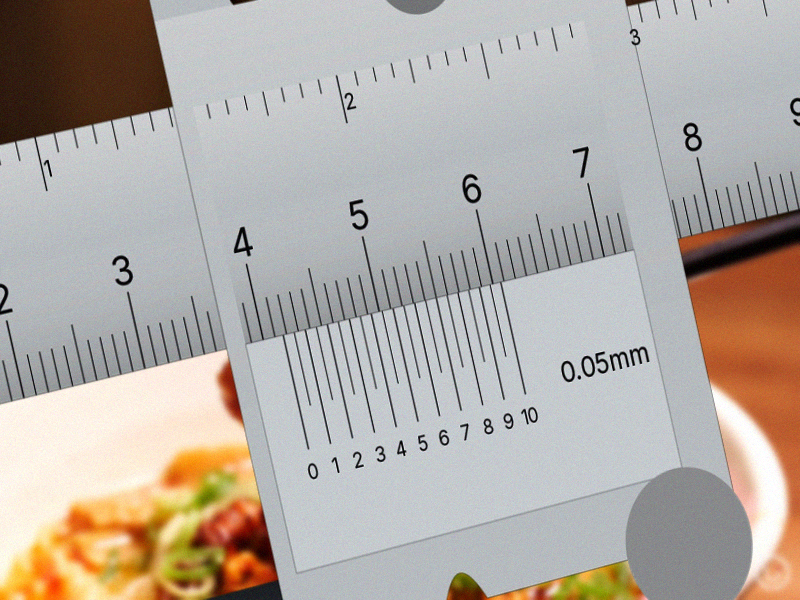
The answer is 41.7 mm
